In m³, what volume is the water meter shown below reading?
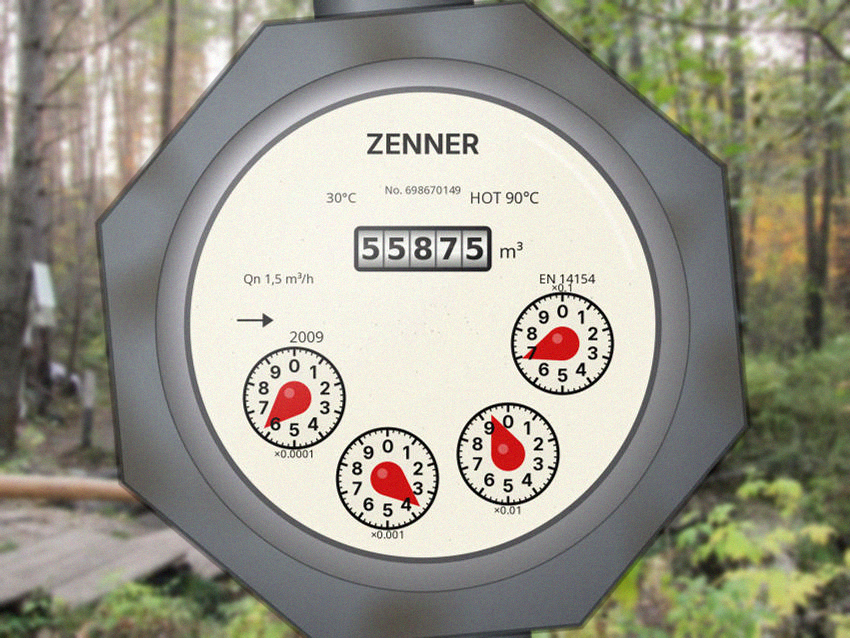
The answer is 55875.6936 m³
